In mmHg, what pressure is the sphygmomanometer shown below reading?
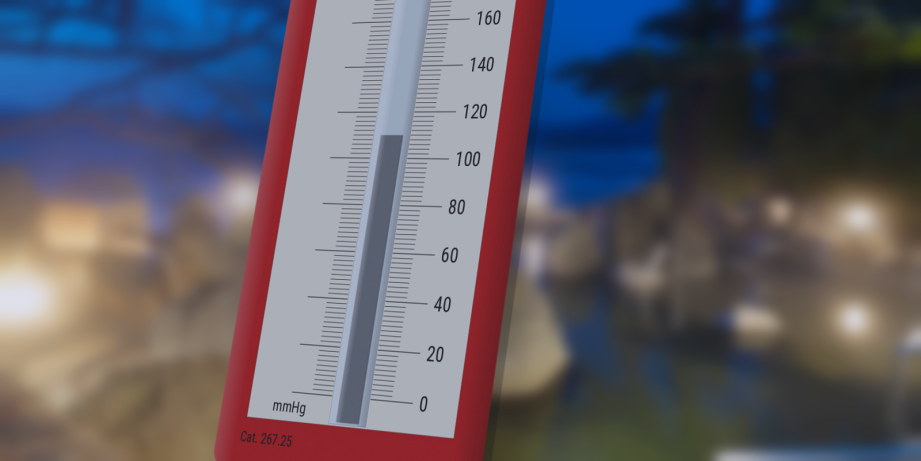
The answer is 110 mmHg
